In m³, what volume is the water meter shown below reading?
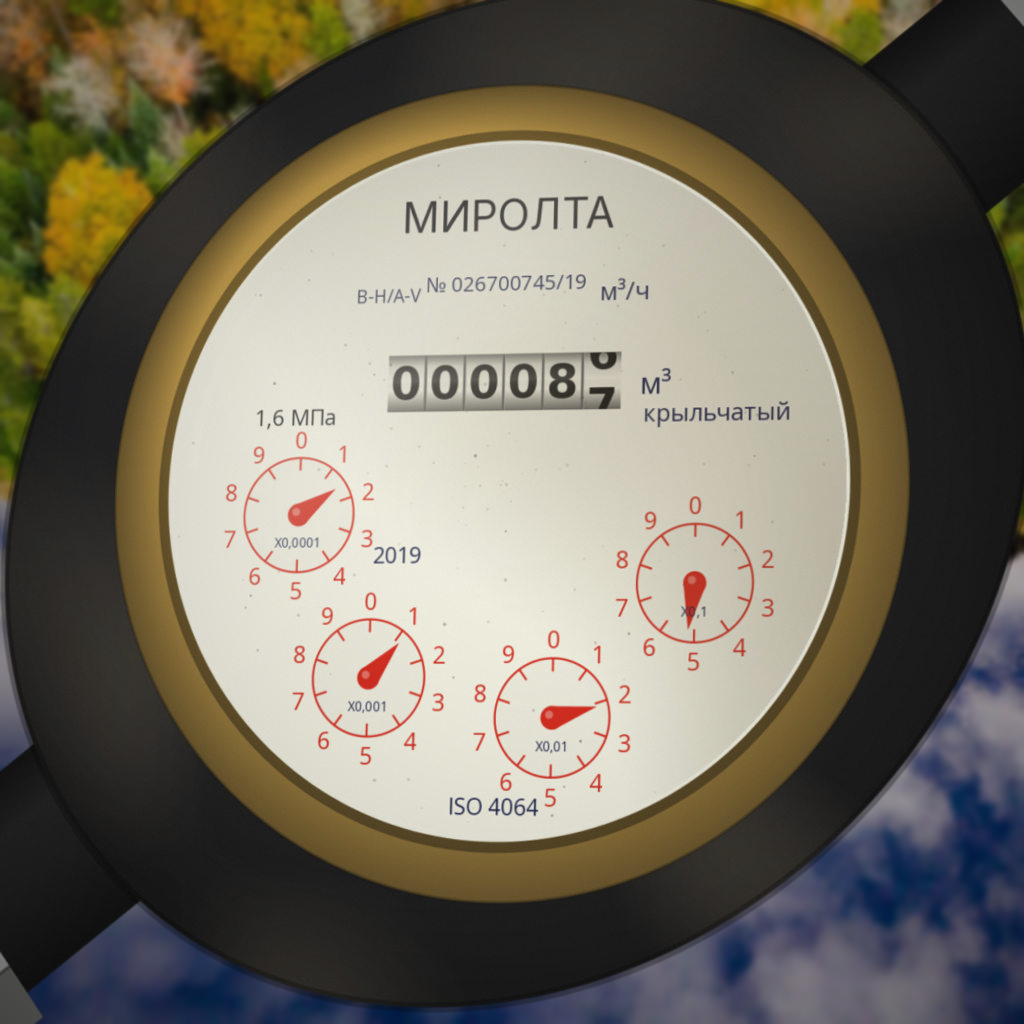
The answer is 86.5211 m³
